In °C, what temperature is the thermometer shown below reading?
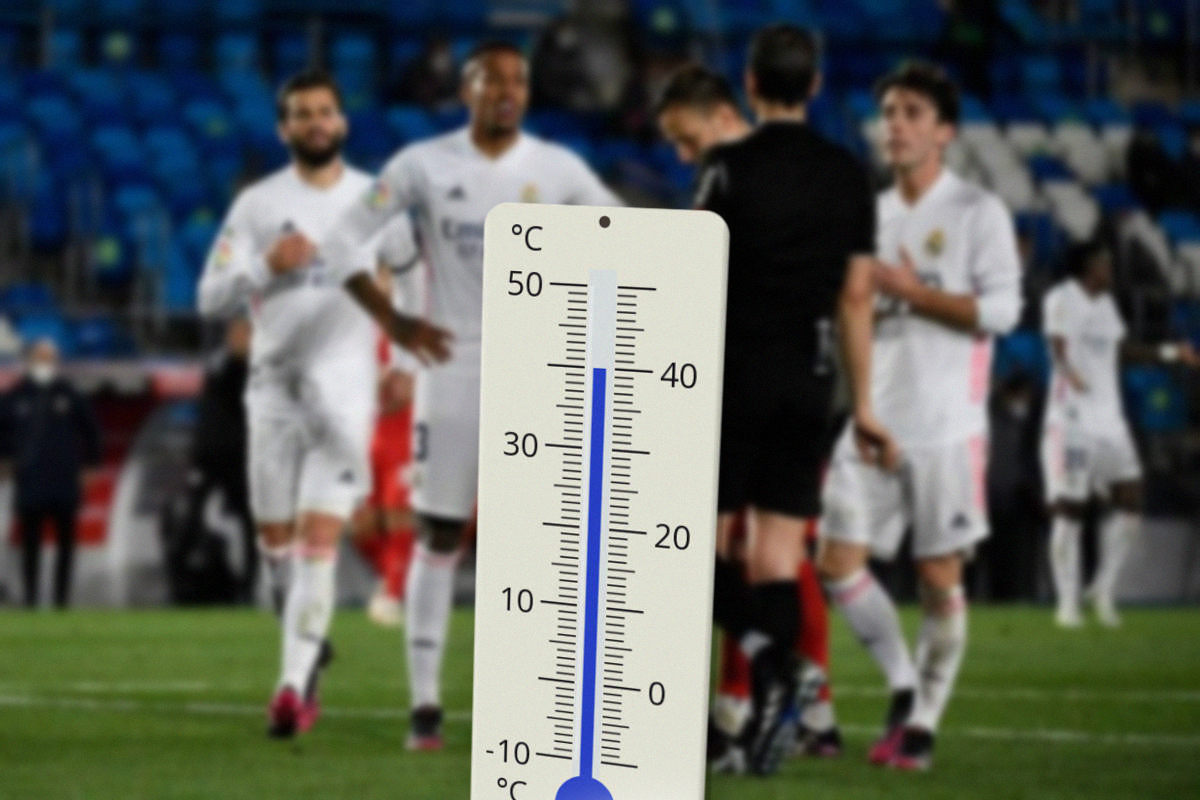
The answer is 40 °C
